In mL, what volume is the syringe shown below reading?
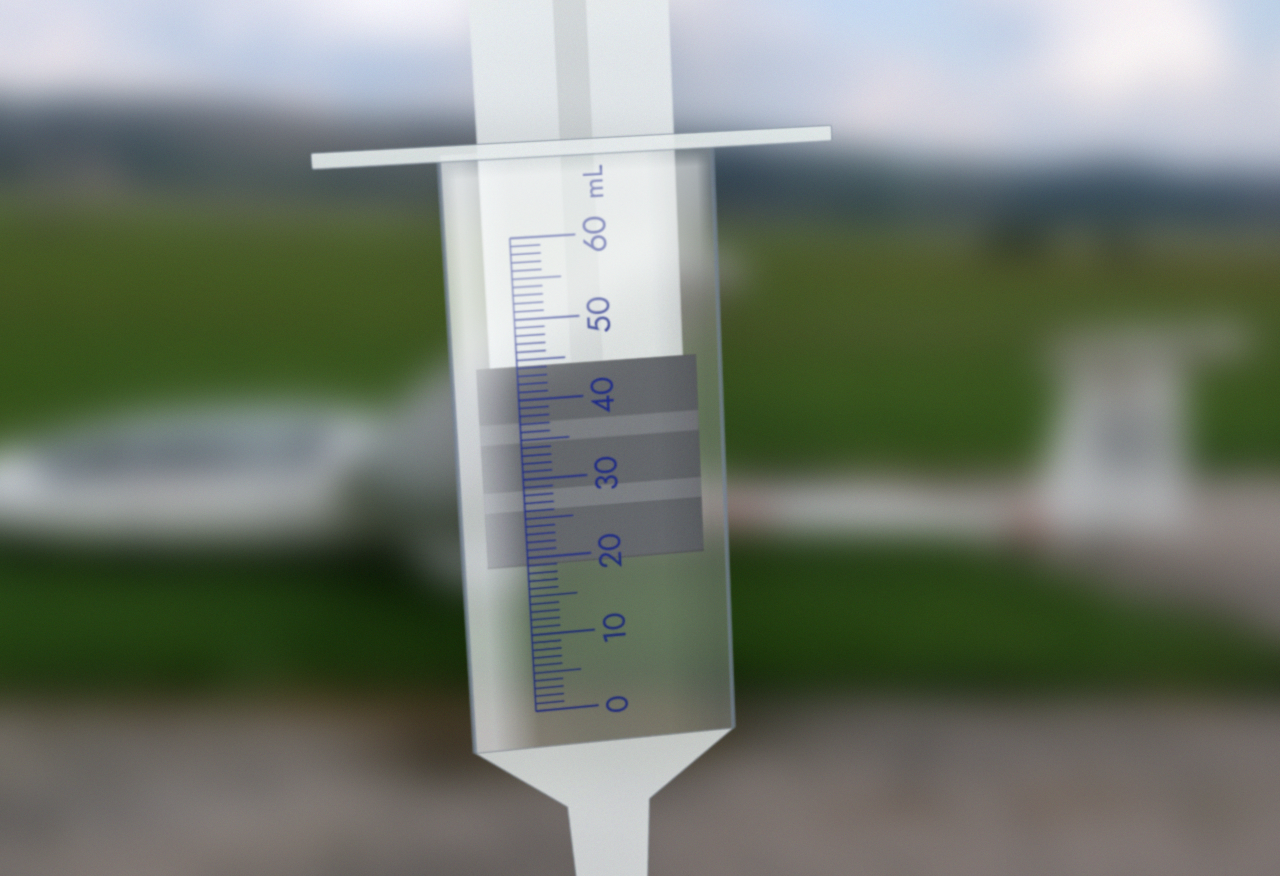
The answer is 19 mL
